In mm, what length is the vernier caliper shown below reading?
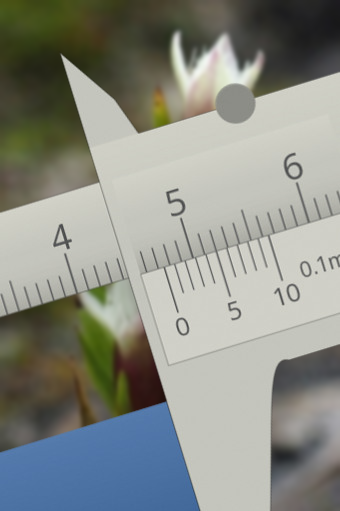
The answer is 47.5 mm
